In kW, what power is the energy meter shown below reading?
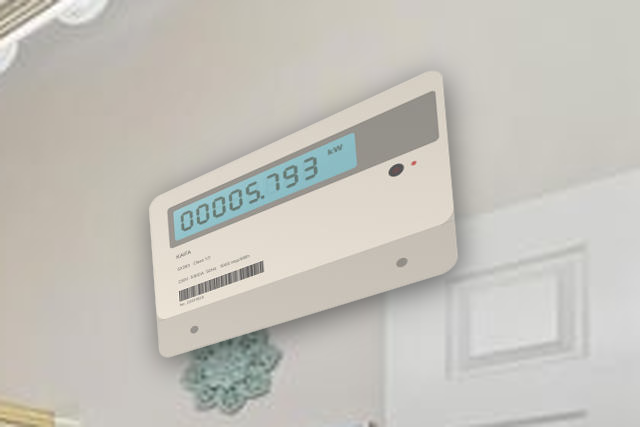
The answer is 5.793 kW
